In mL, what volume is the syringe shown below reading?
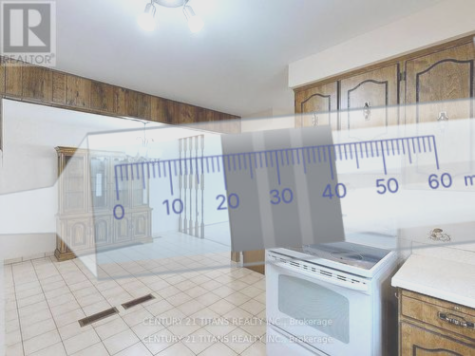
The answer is 20 mL
